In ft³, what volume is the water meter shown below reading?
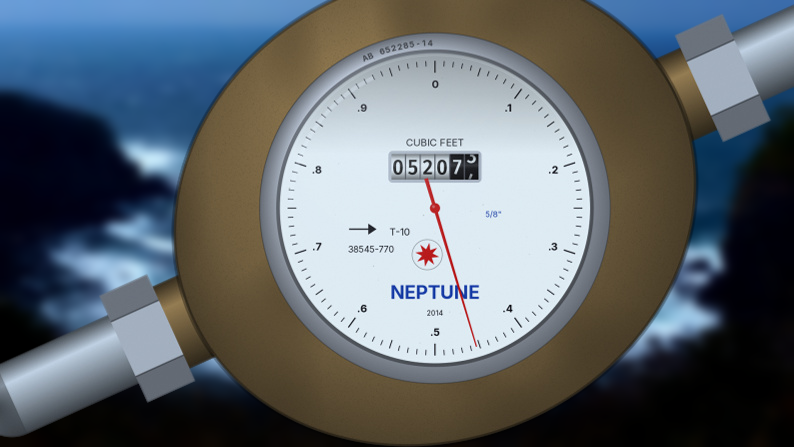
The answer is 52073.45 ft³
